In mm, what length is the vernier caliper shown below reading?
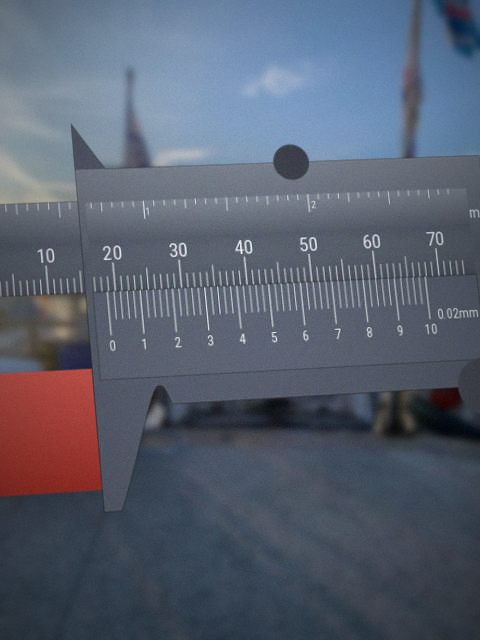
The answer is 18.8 mm
